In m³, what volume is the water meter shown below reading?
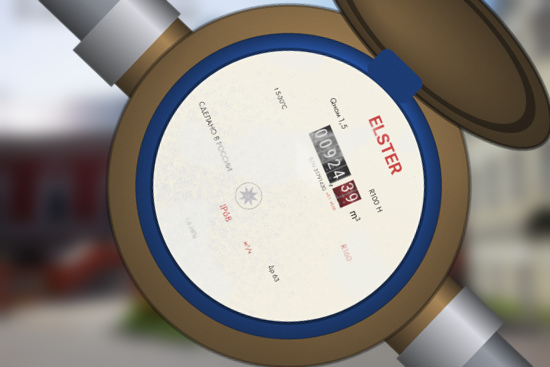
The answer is 924.39 m³
